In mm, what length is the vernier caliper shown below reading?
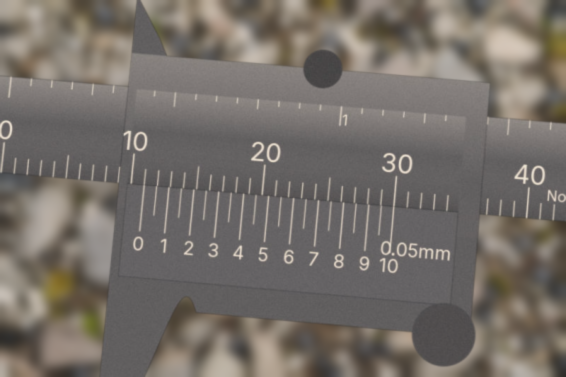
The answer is 11.0 mm
